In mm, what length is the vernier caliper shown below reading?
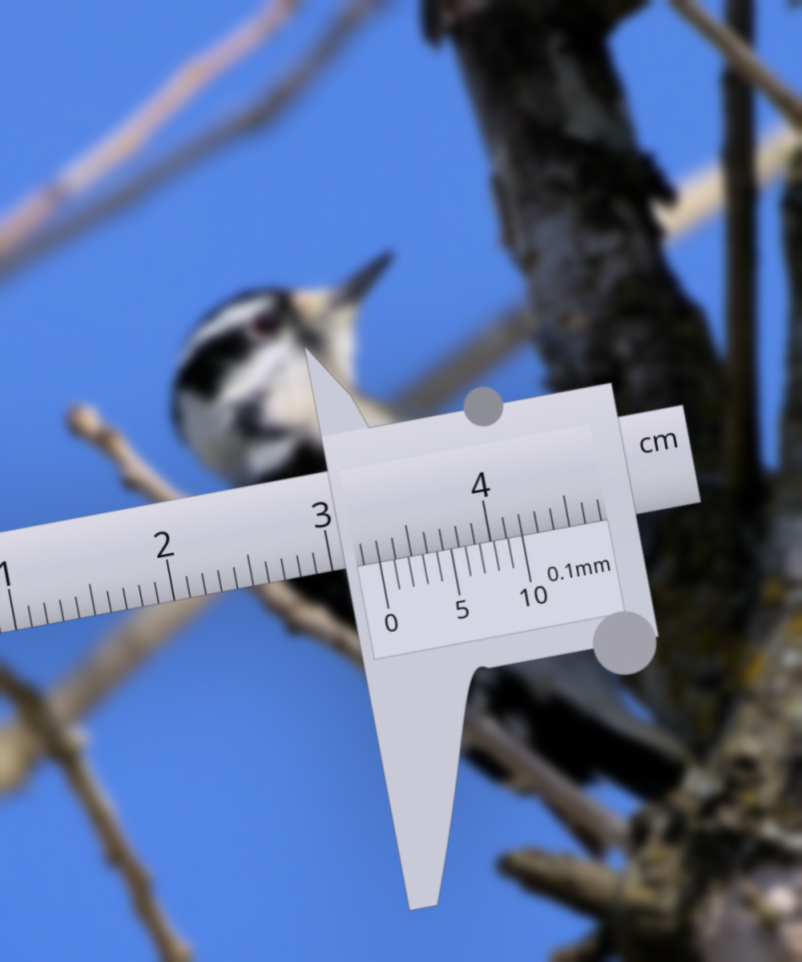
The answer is 33.0 mm
